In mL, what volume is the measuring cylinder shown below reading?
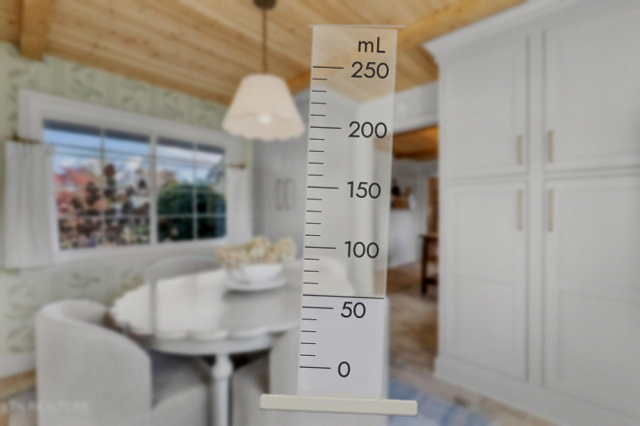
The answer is 60 mL
